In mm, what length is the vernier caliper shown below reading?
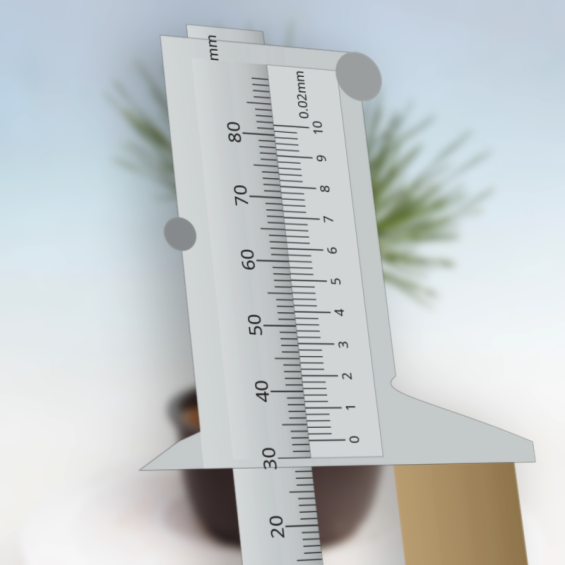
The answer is 32.6 mm
